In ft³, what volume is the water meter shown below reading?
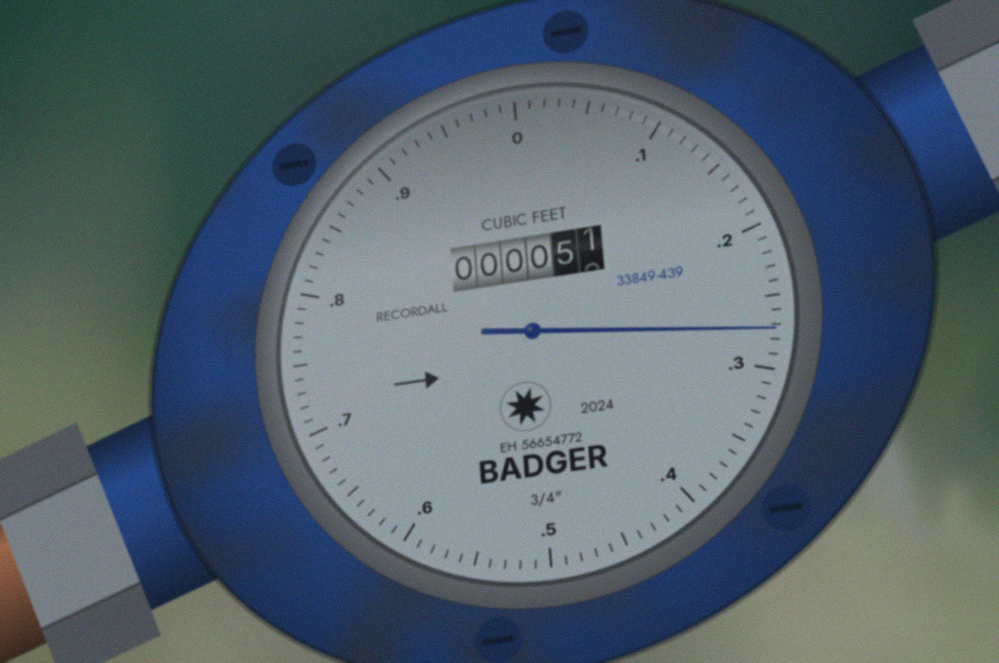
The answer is 51.27 ft³
